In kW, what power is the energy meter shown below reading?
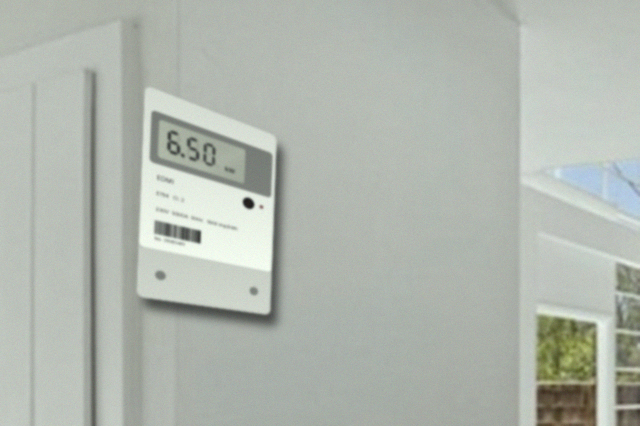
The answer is 6.50 kW
